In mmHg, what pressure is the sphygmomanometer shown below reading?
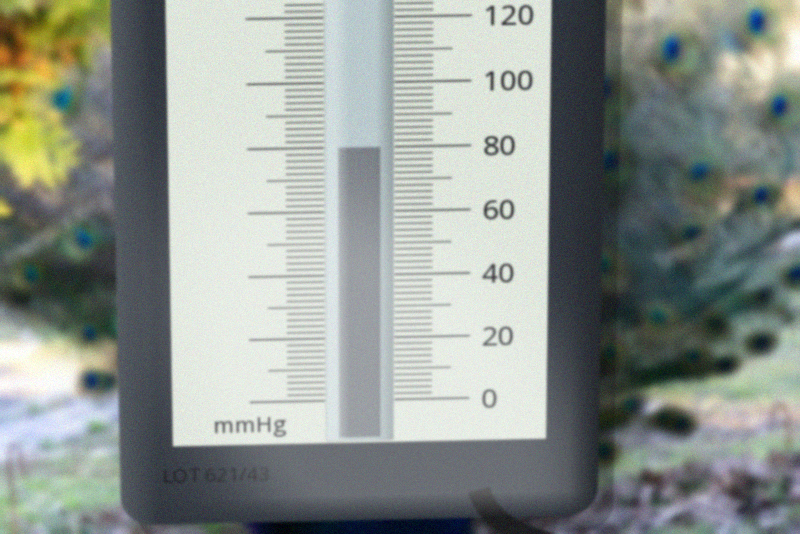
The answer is 80 mmHg
